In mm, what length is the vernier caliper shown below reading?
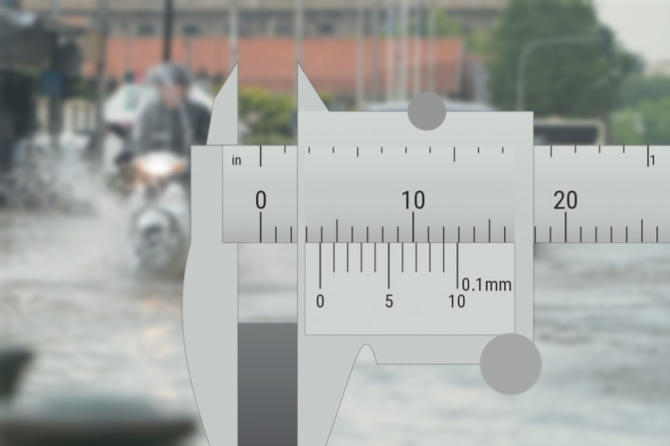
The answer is 3.9 mm
